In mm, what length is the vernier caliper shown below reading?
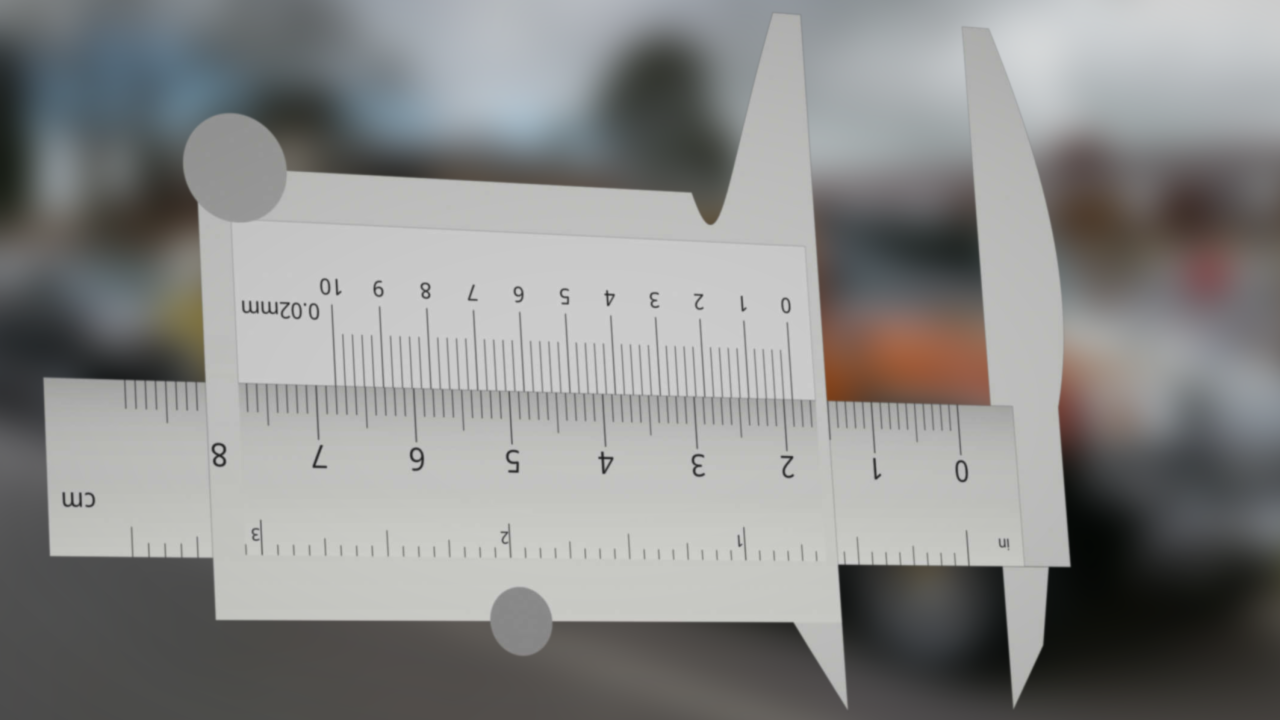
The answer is 19.0 mm
